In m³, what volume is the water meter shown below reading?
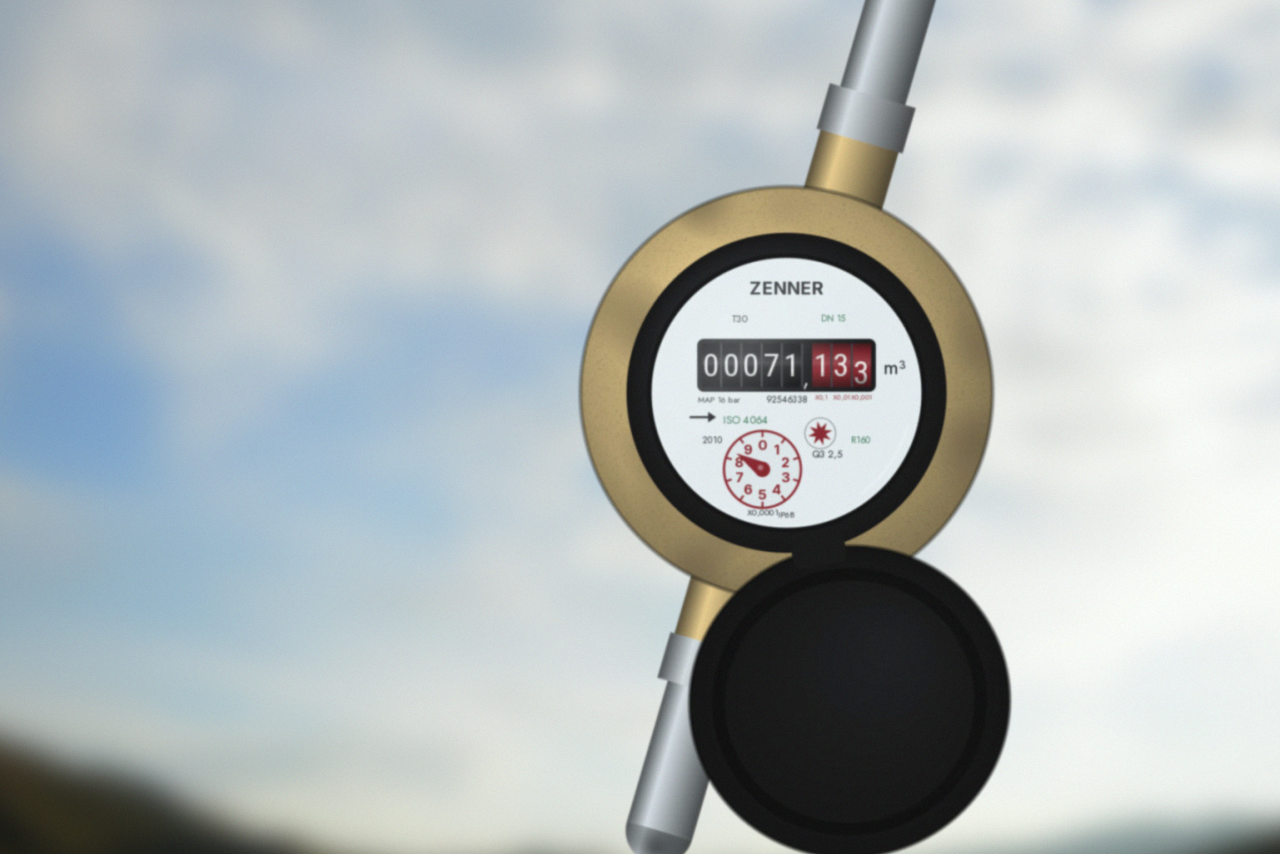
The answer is 71.1328 m³
